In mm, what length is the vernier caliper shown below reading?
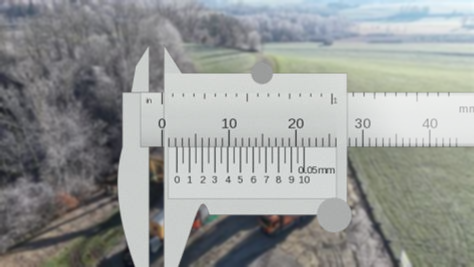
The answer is 2.2 mm
